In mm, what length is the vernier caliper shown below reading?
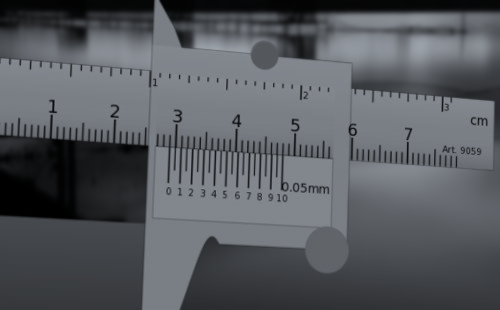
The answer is 29.0 mm
